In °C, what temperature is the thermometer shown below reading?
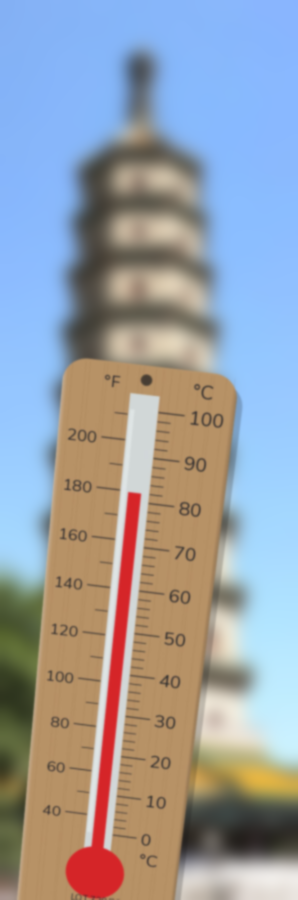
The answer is 82 °C
